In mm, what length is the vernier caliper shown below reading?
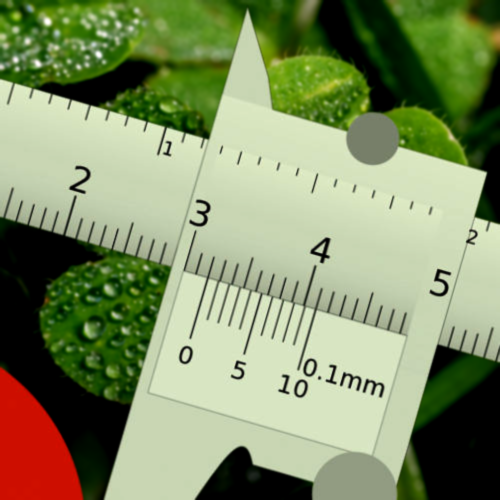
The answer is 32.0 mm
